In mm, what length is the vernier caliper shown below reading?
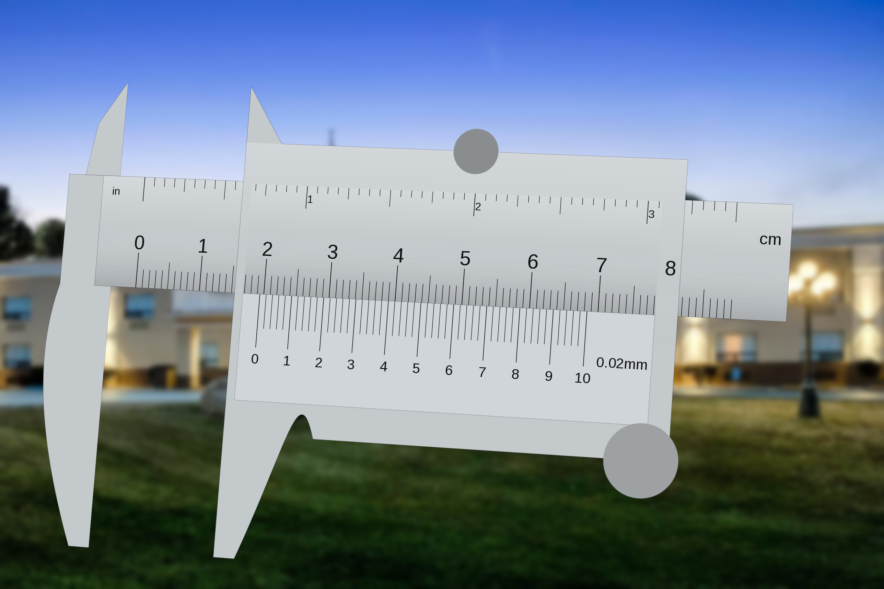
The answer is 19.4 mm
